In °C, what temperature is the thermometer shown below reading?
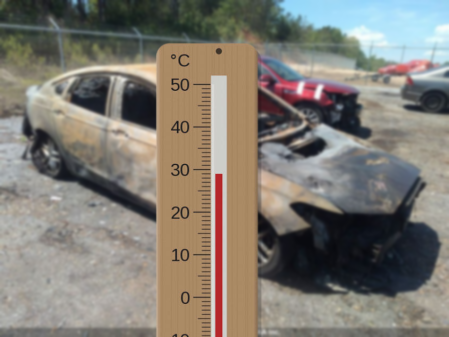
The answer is 29 °C
